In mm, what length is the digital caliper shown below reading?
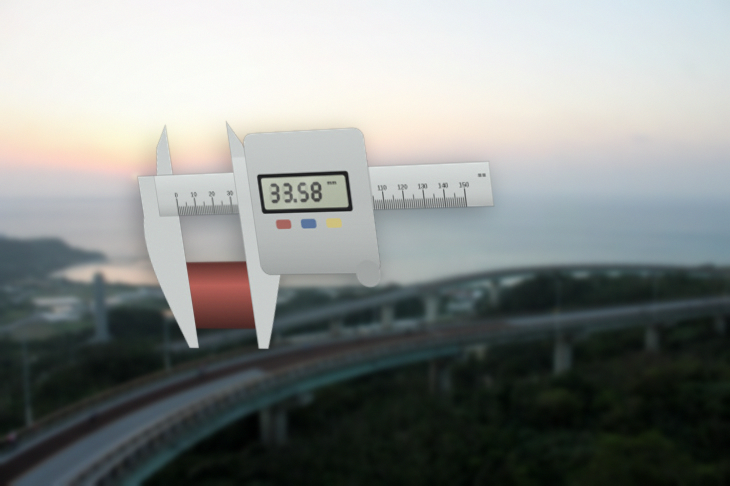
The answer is 33.58 mm
